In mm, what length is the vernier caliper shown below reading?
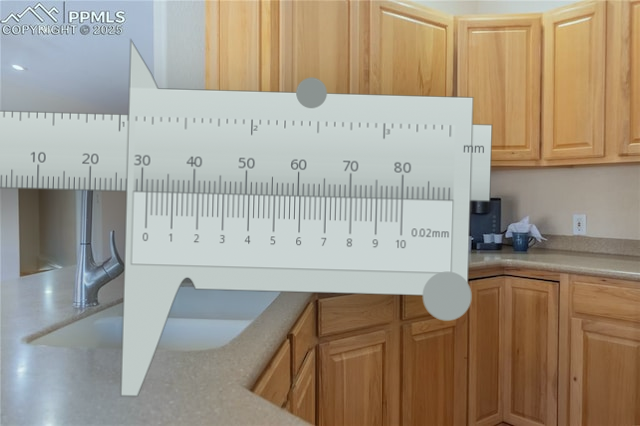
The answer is 31.0 mm
